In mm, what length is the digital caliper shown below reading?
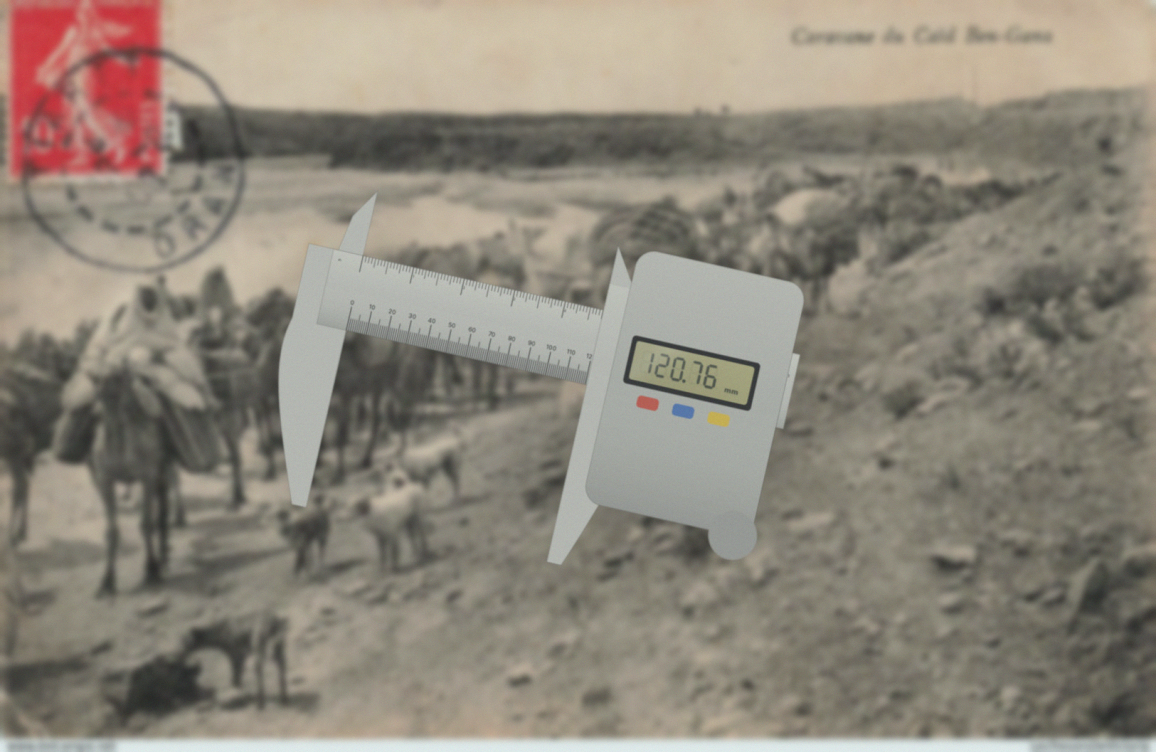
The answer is 120.76 mm
